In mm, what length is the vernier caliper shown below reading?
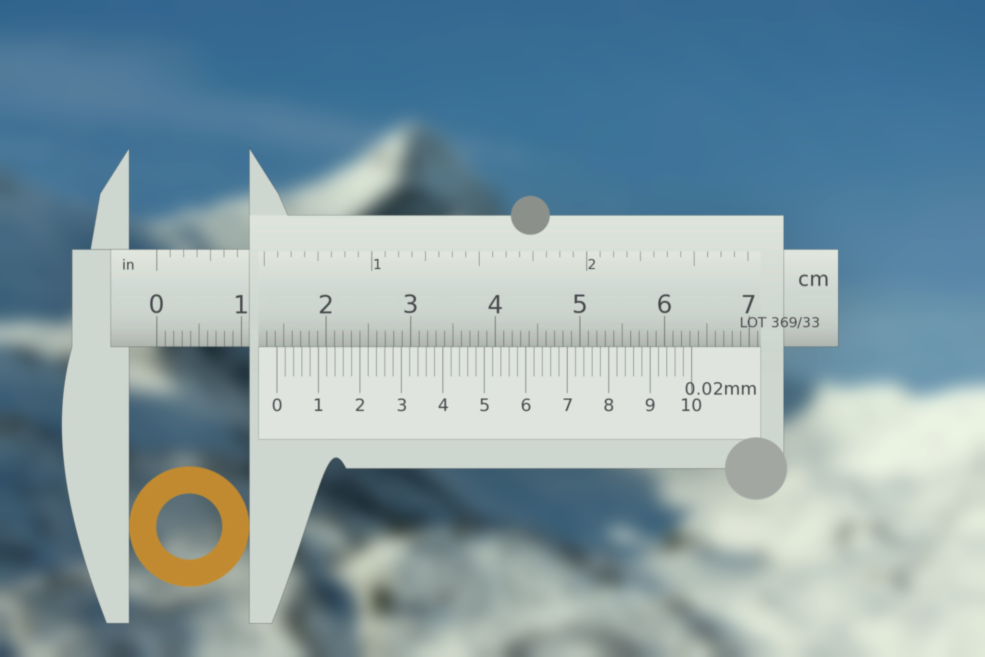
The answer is 14.2 mm
